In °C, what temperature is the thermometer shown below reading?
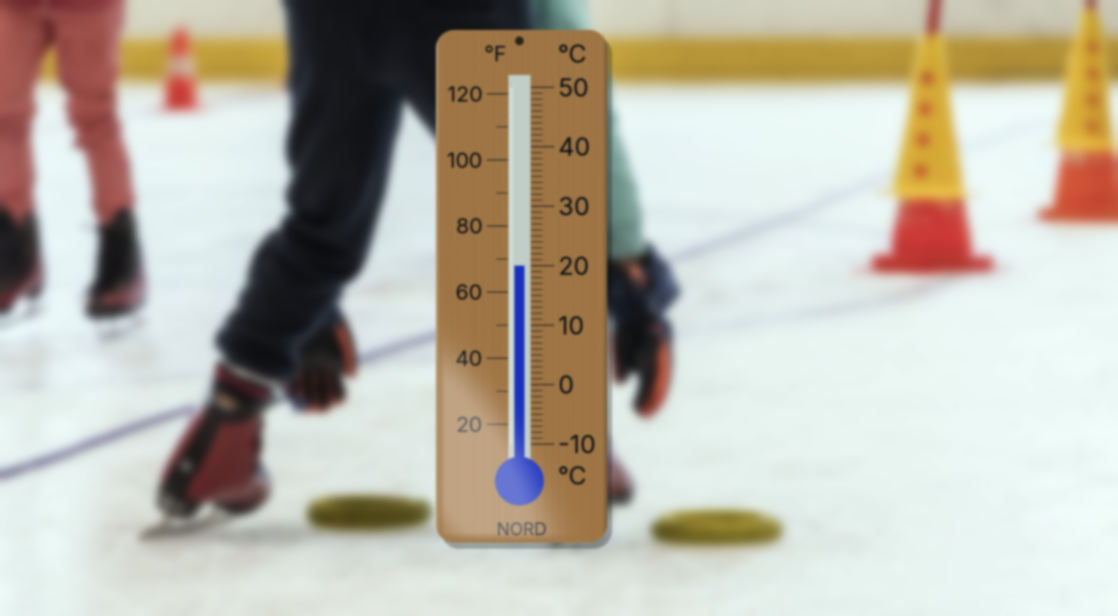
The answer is 20 °C
